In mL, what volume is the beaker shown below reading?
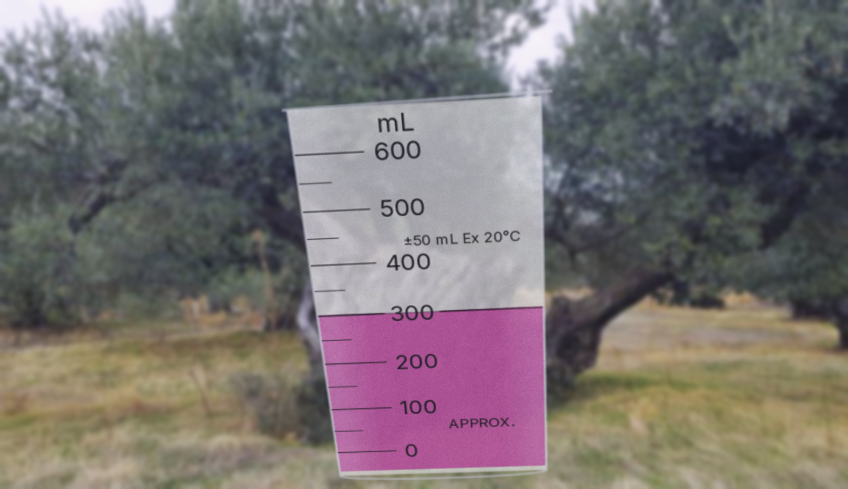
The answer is 300 mL
